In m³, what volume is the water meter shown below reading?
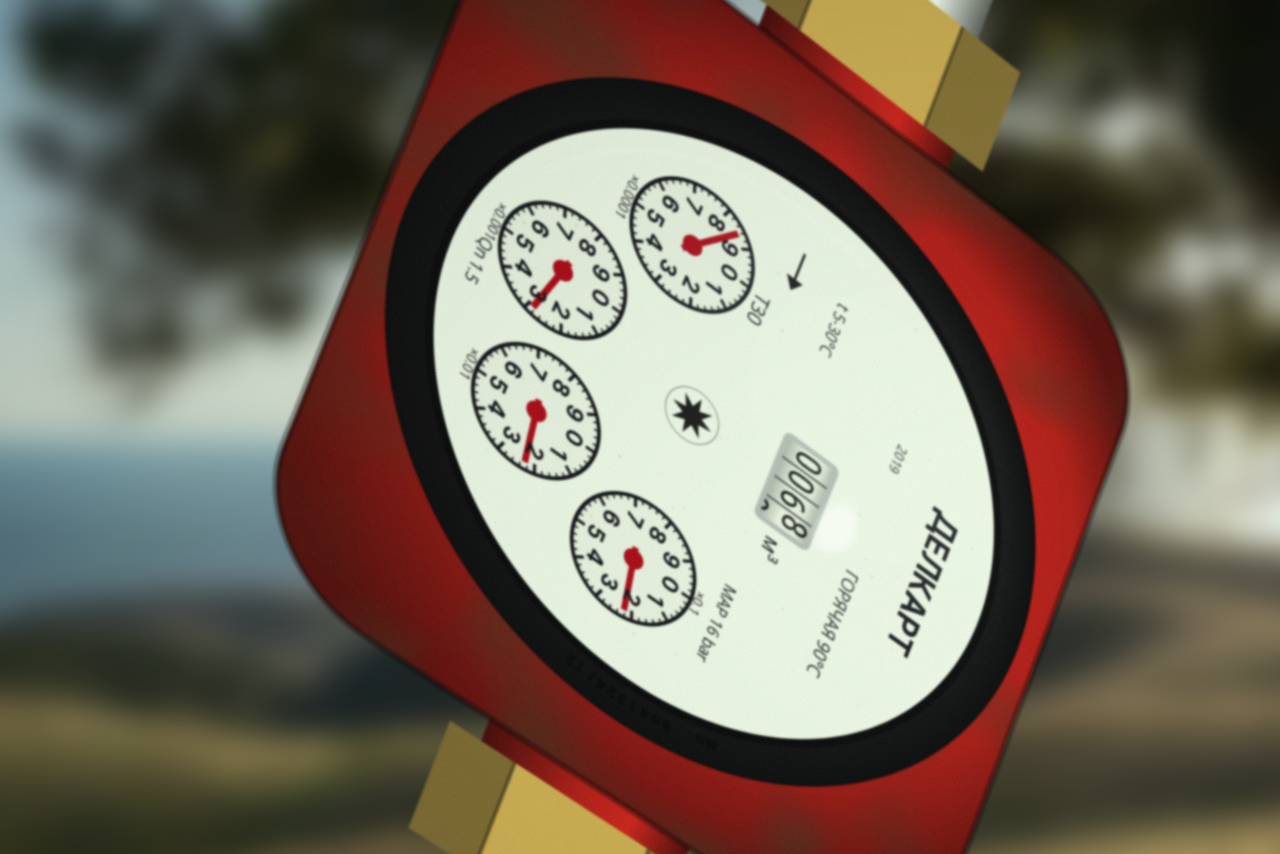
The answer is 68.2228 m³
